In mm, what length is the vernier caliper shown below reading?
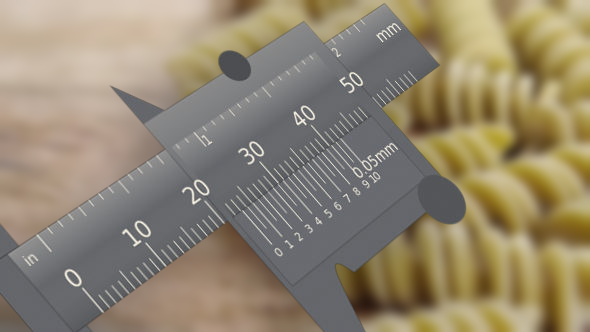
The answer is 23.2 mm
